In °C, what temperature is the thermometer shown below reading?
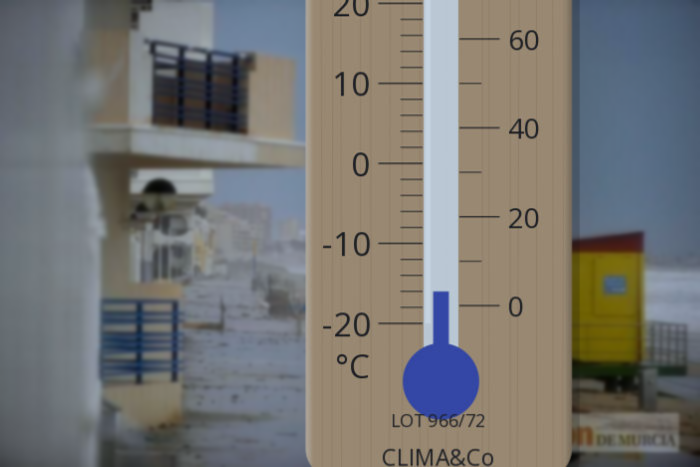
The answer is -16 °C
